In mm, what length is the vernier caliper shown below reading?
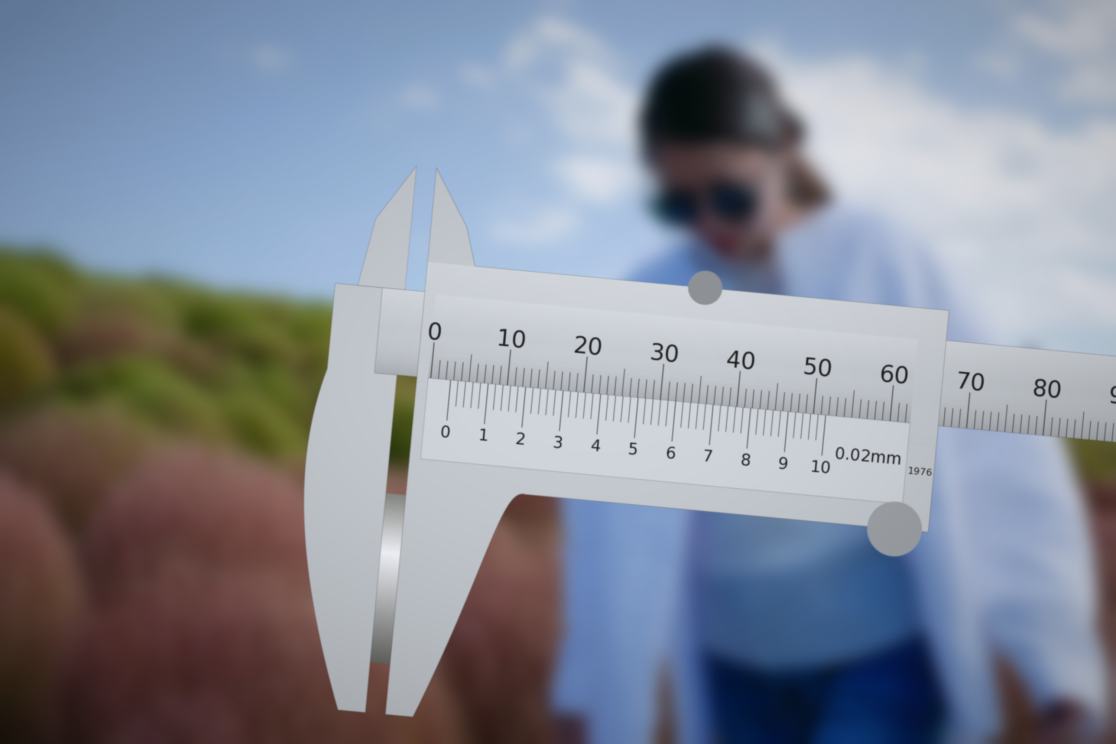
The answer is 2.6 mm
